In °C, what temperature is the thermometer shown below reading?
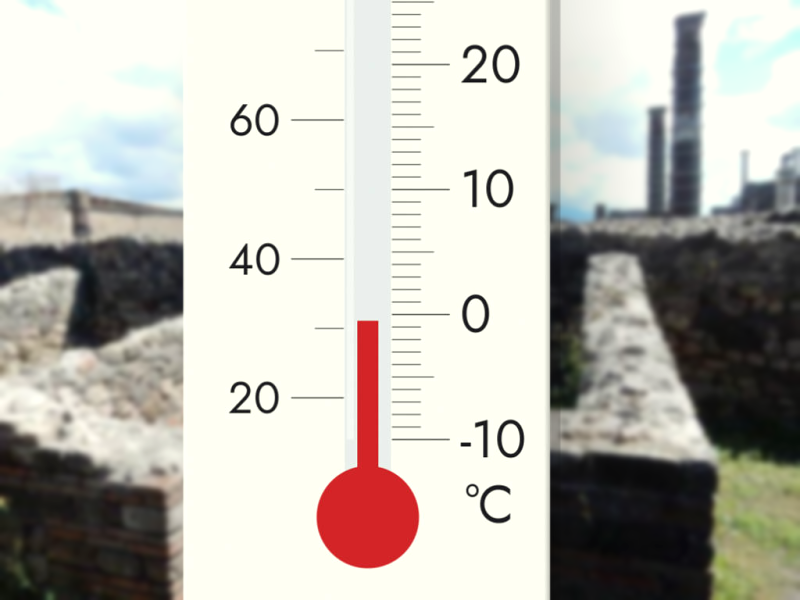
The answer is -0.5 °C
